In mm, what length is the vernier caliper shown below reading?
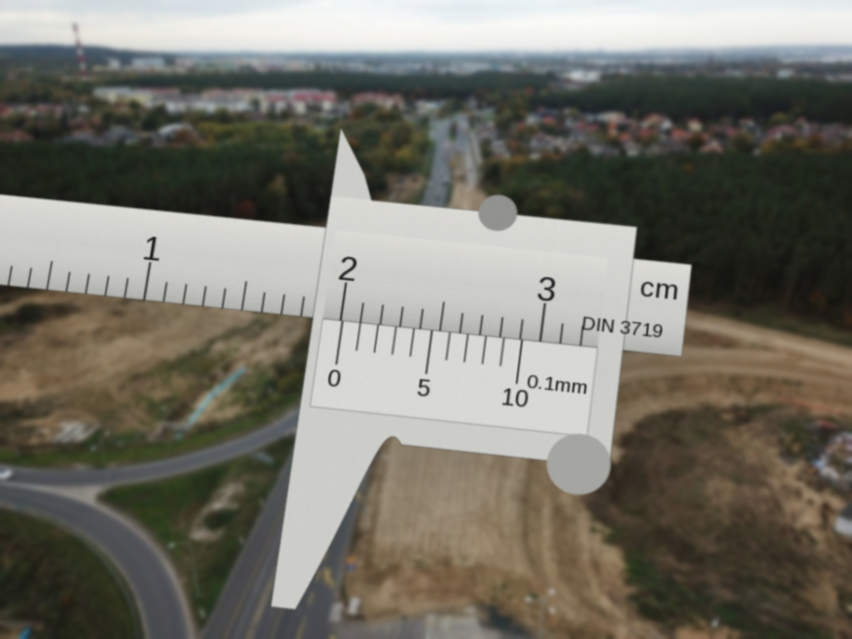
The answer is 20.1 mm
